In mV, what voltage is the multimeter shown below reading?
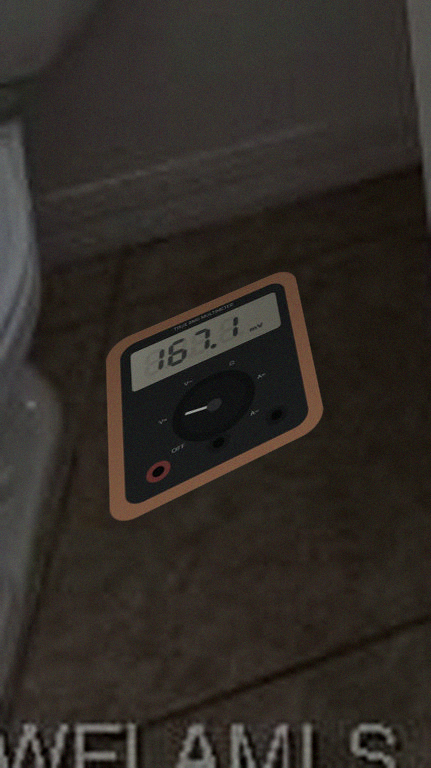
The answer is 167.1 mV
